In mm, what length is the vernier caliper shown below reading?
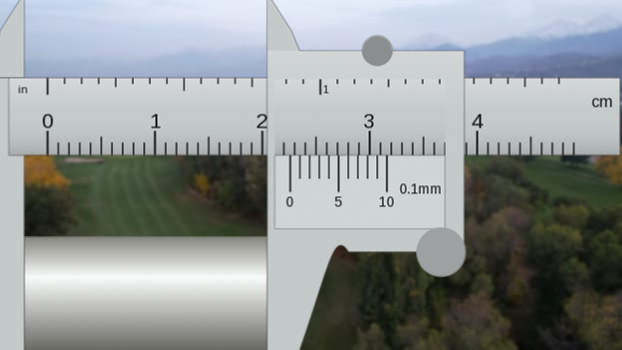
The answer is 22.6 mm
